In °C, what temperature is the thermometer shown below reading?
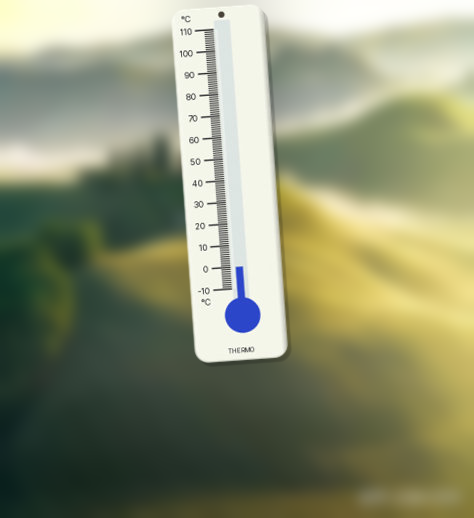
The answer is 0 °C
